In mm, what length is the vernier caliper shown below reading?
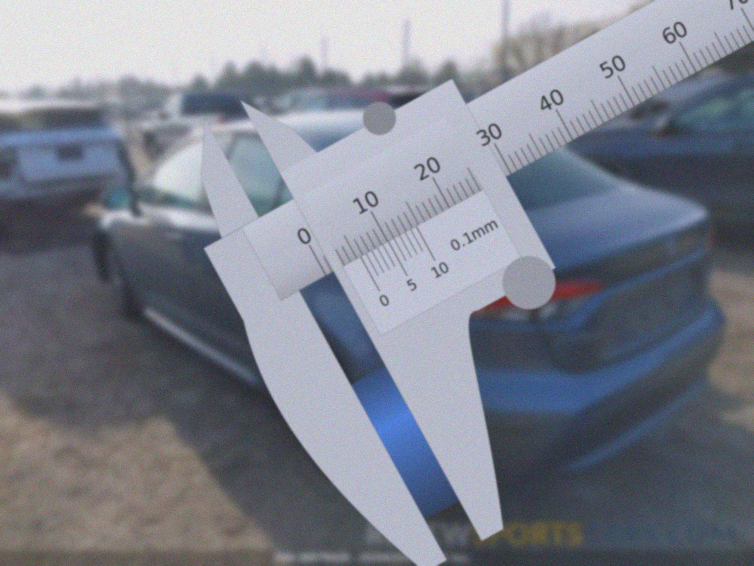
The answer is 5.6 mm
